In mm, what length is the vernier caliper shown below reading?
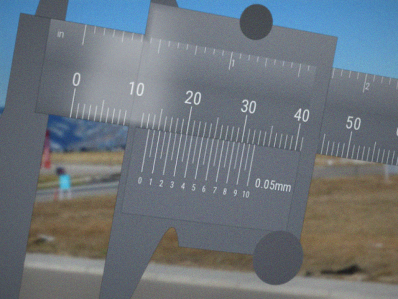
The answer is 13.4 mm
